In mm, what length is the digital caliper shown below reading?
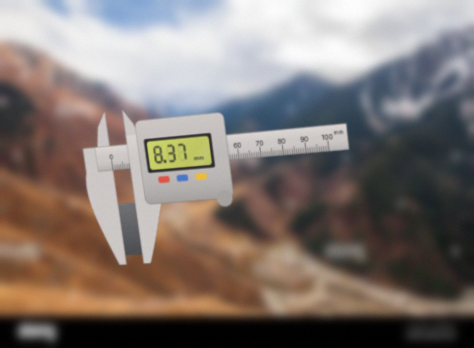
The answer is 8.37 mm
